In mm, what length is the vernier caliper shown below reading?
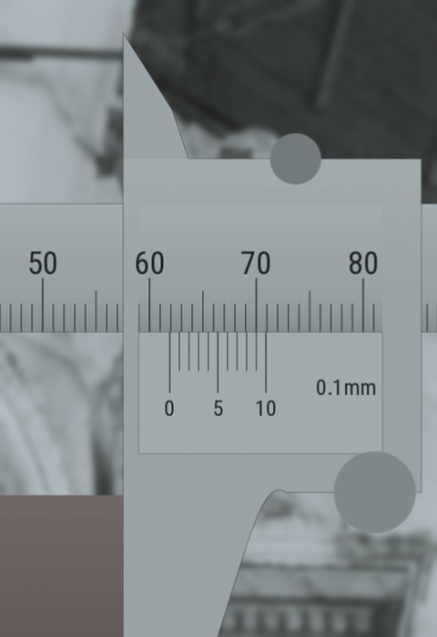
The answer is 61.9 mm
